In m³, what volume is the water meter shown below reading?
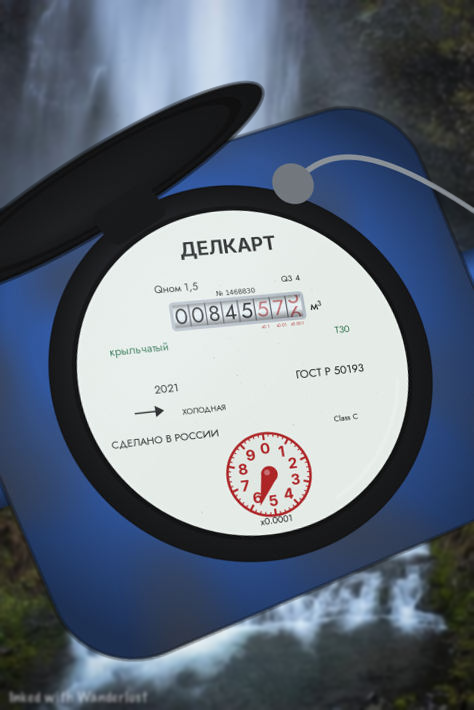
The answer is 845.5755 m³
